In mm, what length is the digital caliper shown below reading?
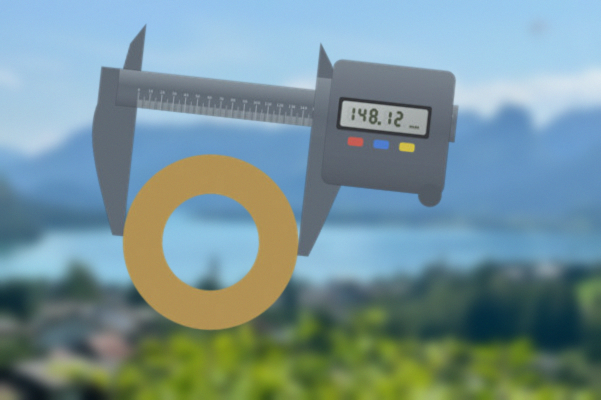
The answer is 148.12 mm
